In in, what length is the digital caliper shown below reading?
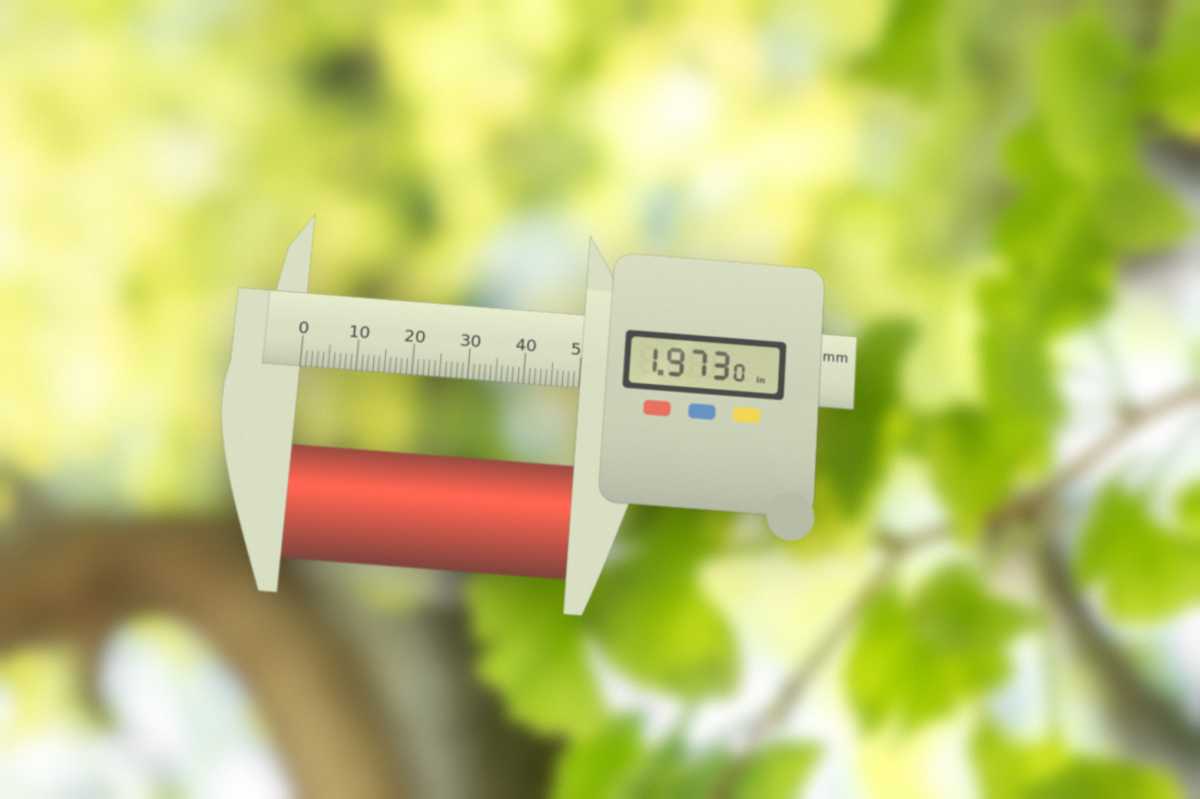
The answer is 1.9730 in
